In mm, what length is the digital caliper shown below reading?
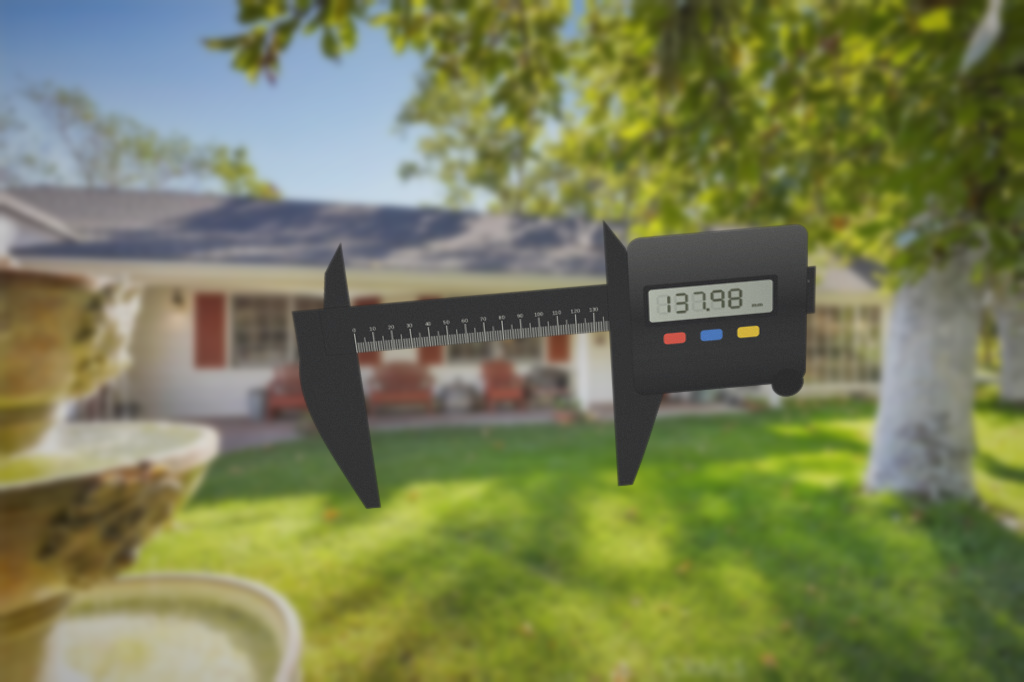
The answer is 137.98 mm
